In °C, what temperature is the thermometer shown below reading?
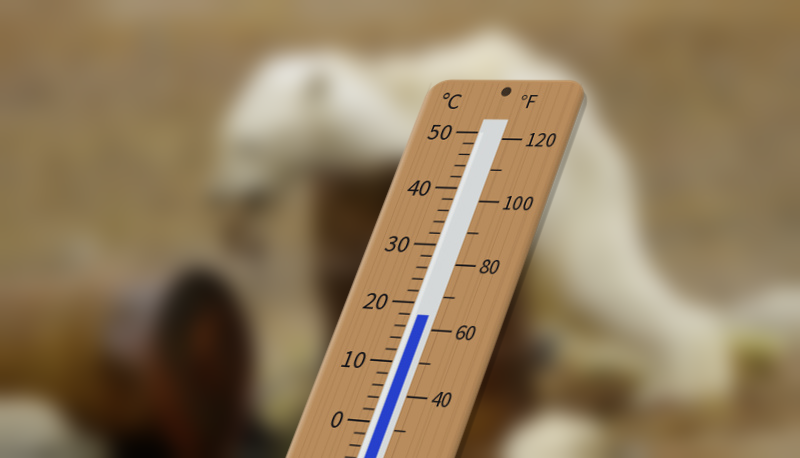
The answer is 18 °C
